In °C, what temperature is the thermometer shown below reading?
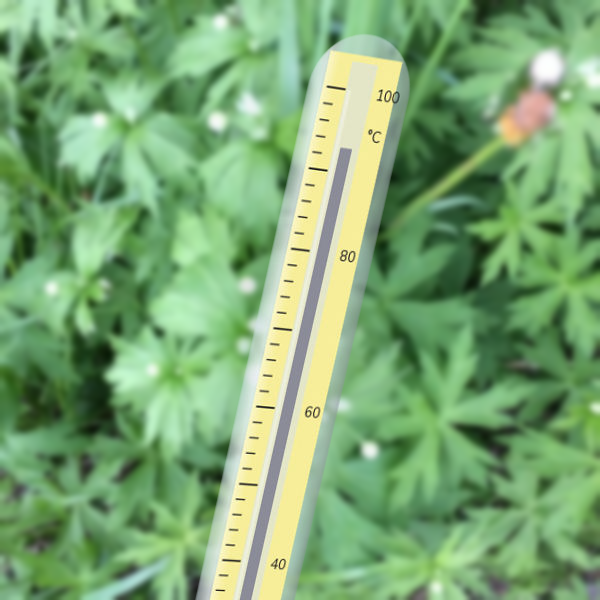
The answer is 93 °C
